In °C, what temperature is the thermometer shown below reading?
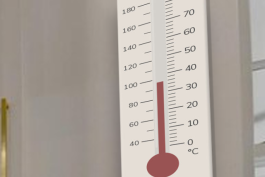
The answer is 36 °C
